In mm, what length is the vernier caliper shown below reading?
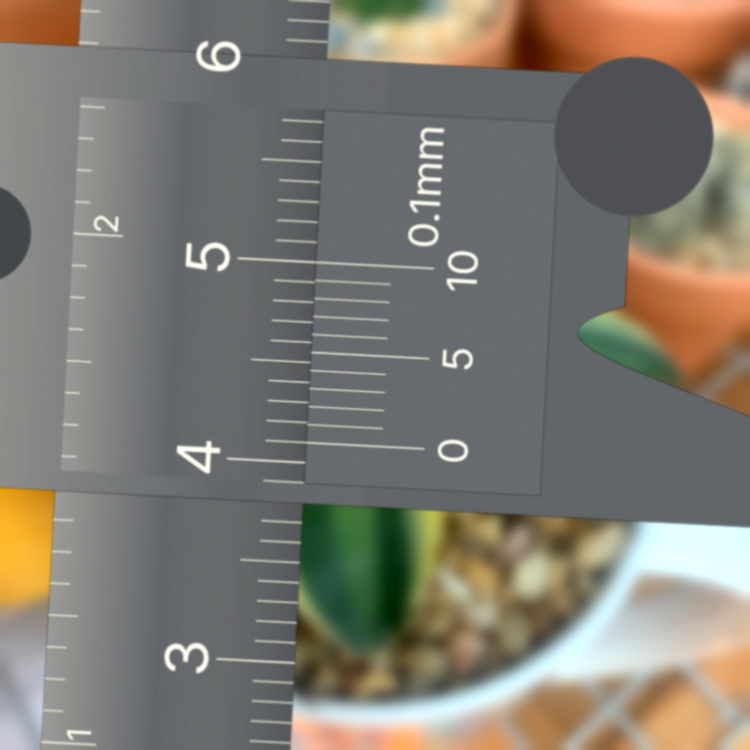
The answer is 41.0 mm
